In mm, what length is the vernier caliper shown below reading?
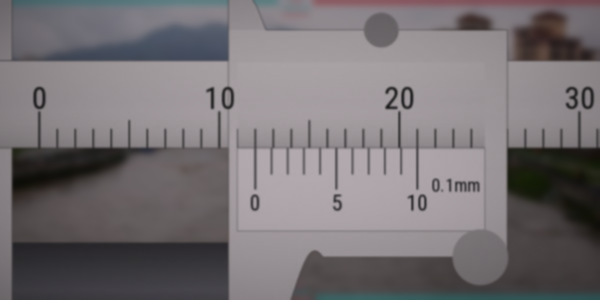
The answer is 12.0 mm
